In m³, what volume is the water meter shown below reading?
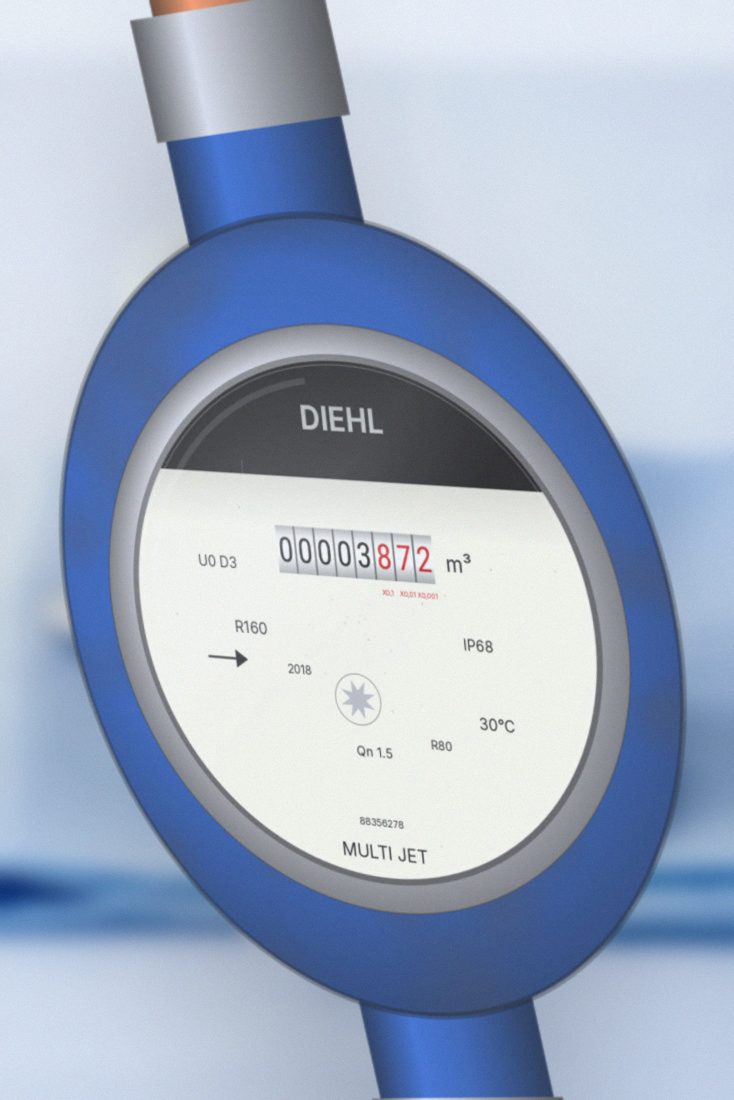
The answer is 3.872 m³
